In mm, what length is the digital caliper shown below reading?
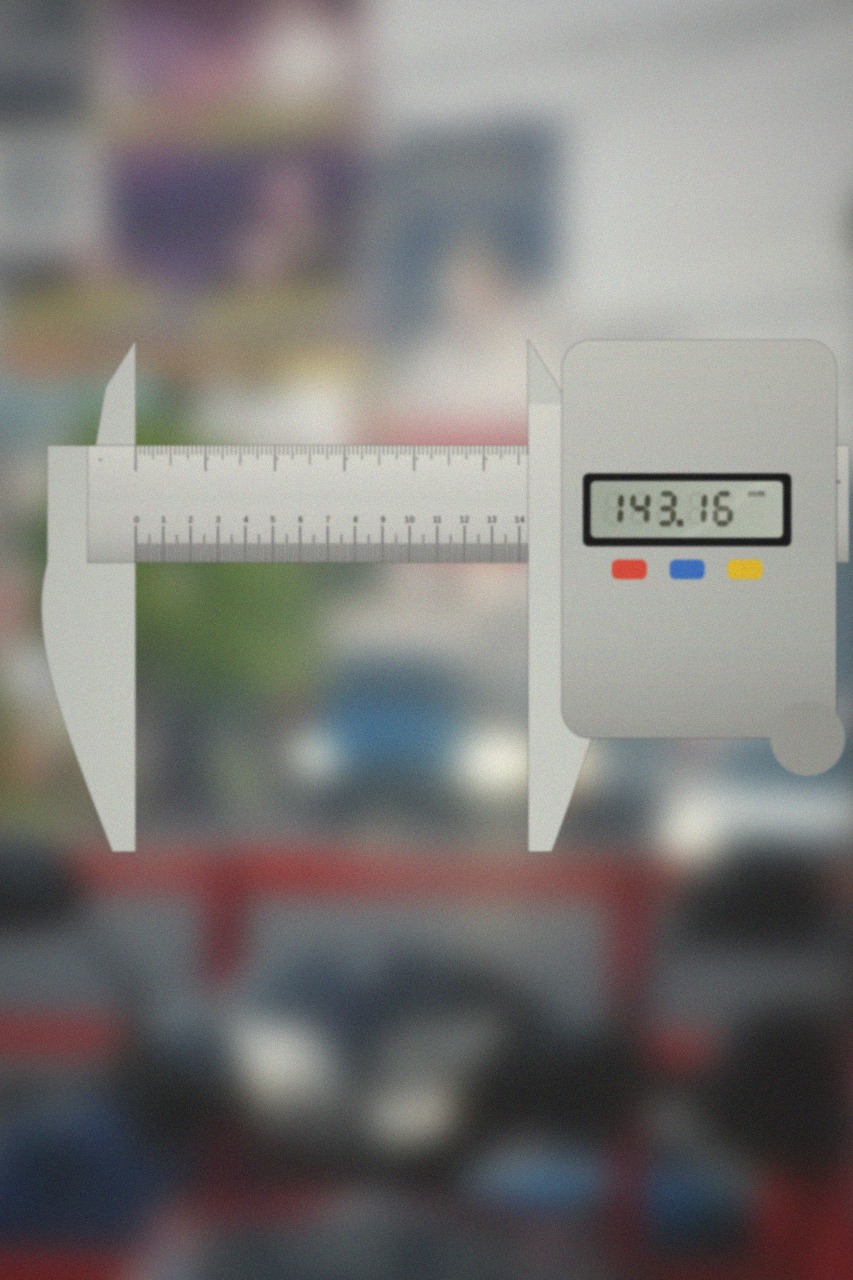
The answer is 143.16 mm
